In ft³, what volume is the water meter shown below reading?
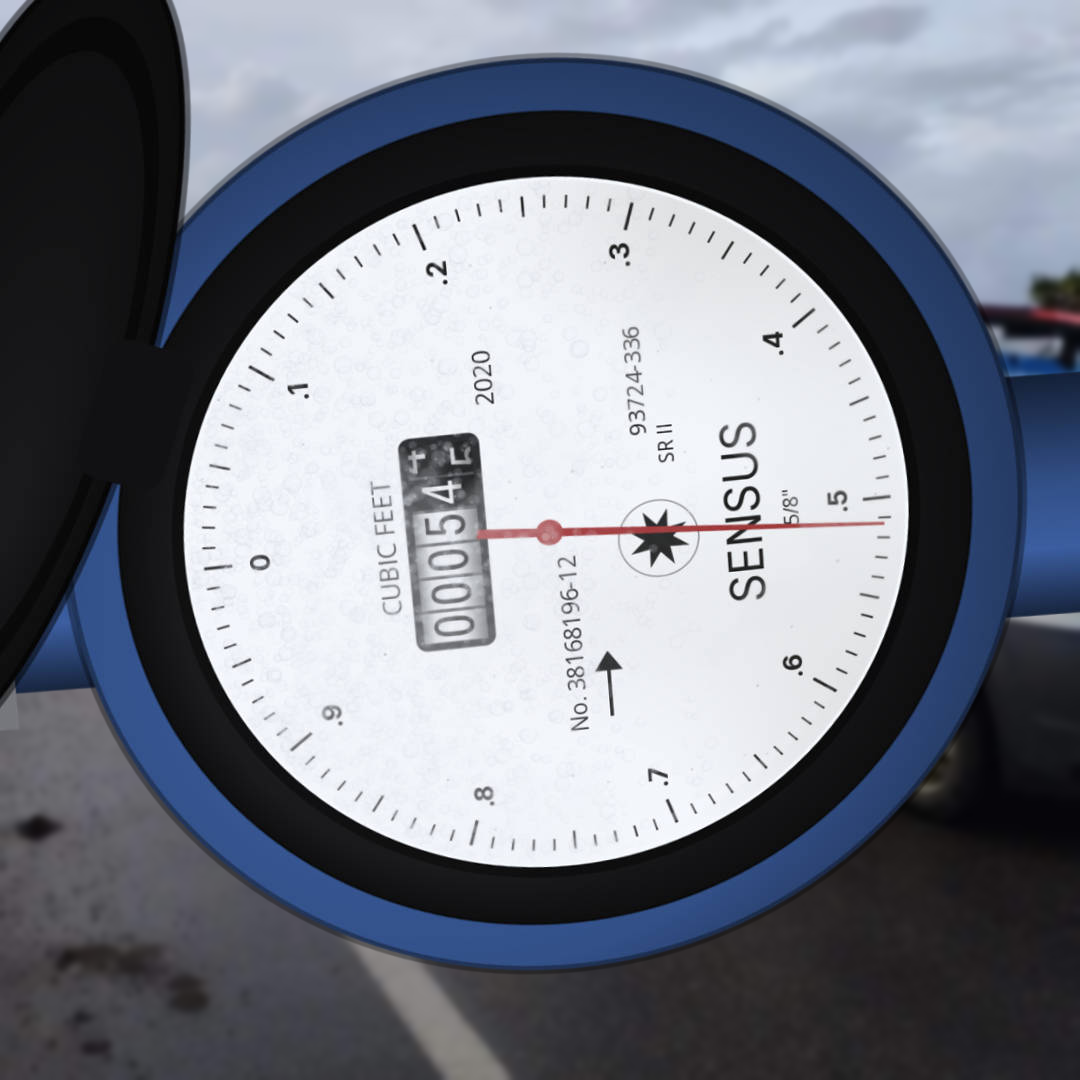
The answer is 544.51 ft³
